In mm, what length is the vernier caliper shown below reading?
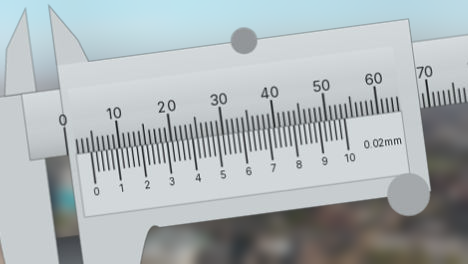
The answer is 4.5 mm
